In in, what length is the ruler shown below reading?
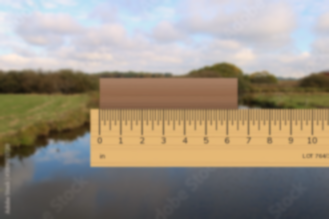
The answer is 6.5 in
